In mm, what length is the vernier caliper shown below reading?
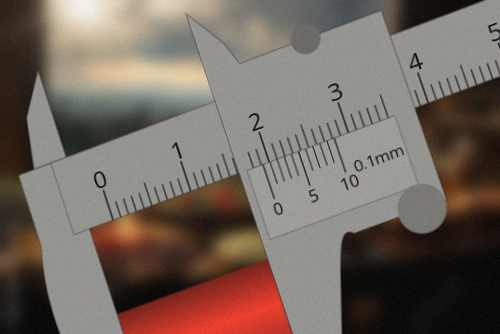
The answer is 19.2 mm
